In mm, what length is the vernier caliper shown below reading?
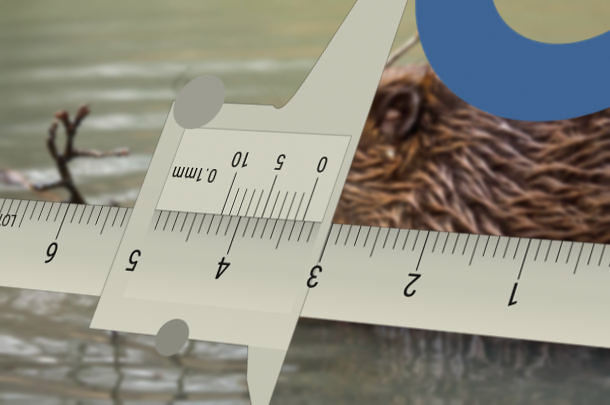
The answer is 33.2 mm
